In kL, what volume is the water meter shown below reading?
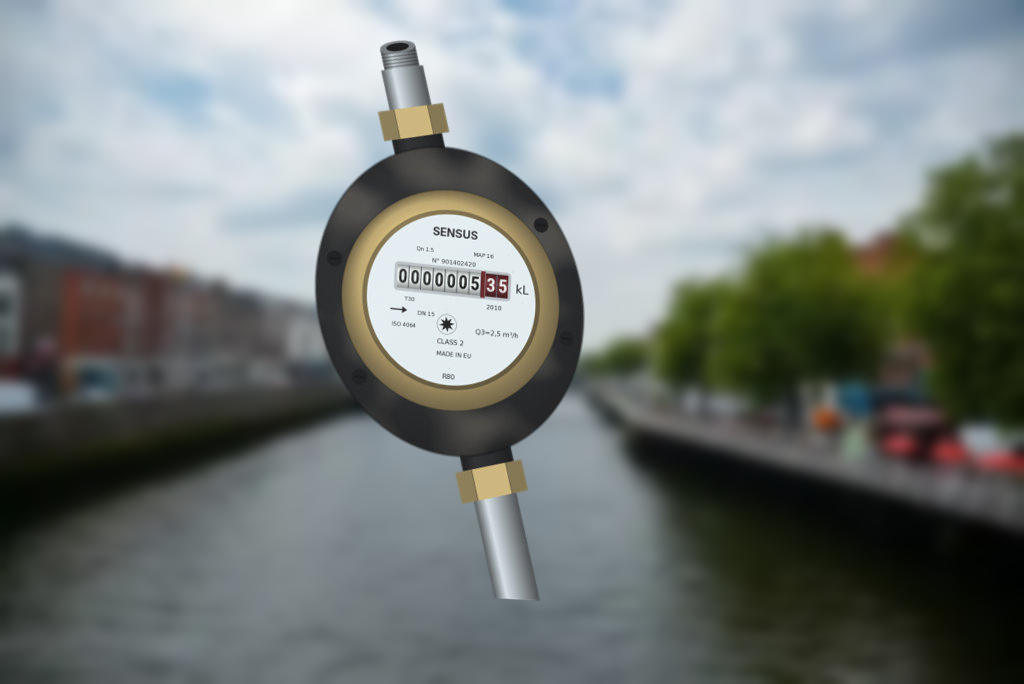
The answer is 5.35 kL
